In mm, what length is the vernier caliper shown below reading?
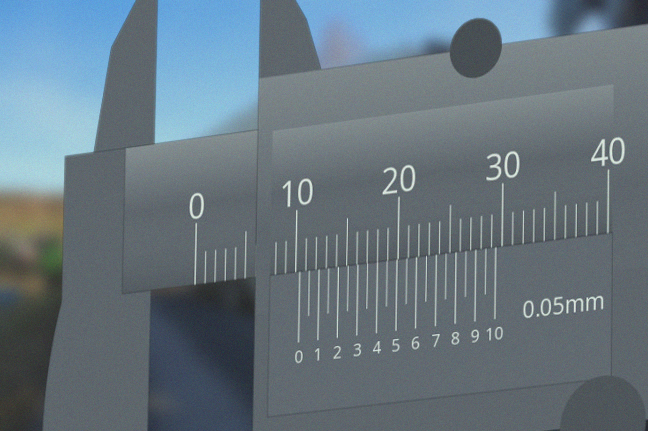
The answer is 10.4 mm
